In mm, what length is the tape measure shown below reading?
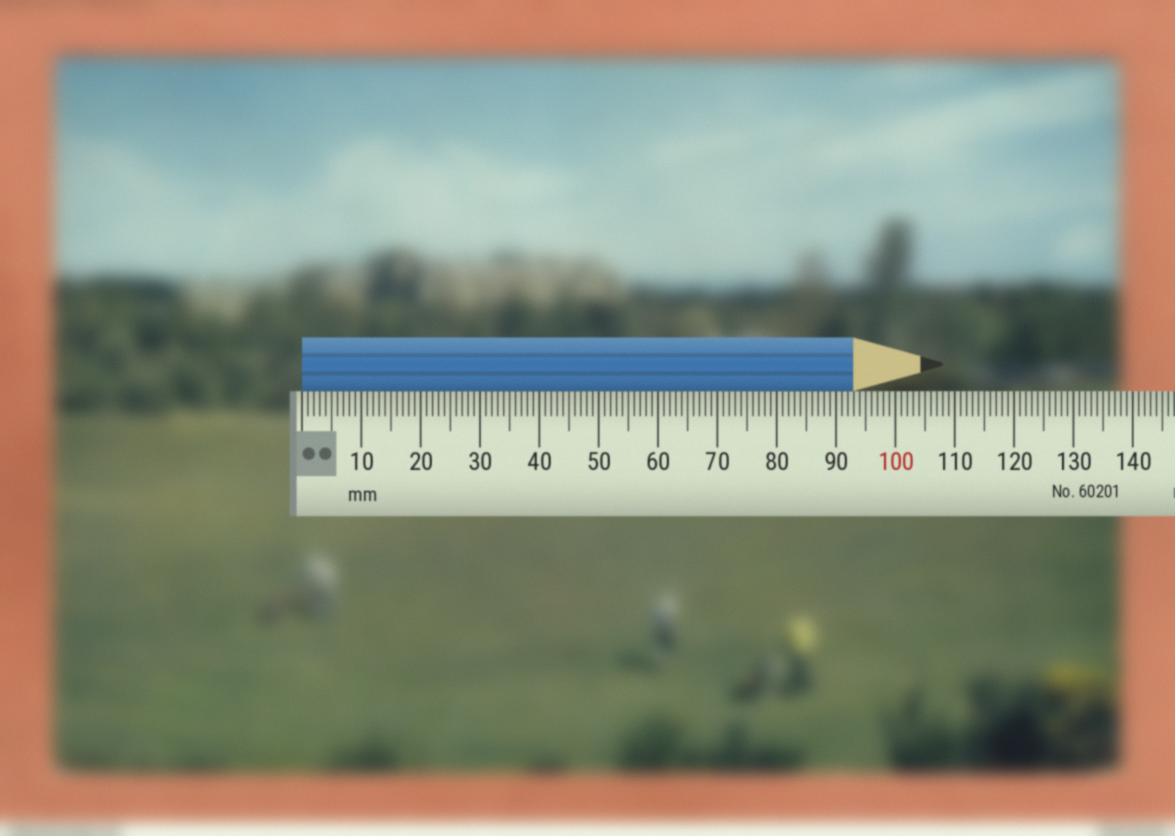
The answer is 108 mm
